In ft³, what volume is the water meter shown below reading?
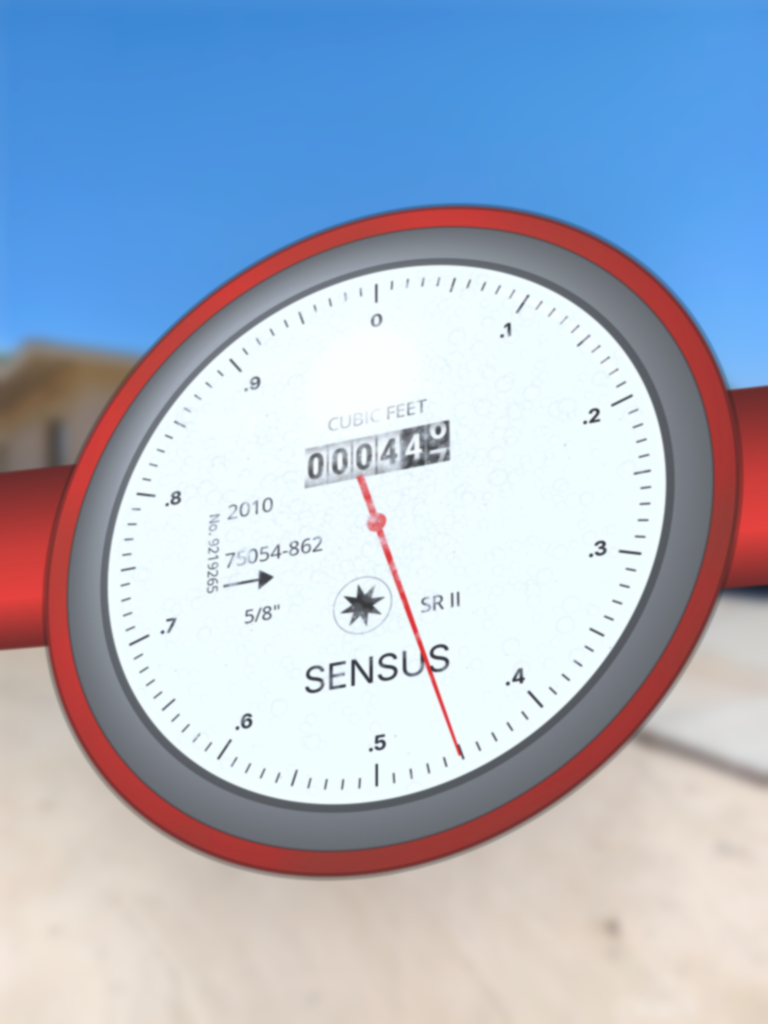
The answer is 446.45 ft³
